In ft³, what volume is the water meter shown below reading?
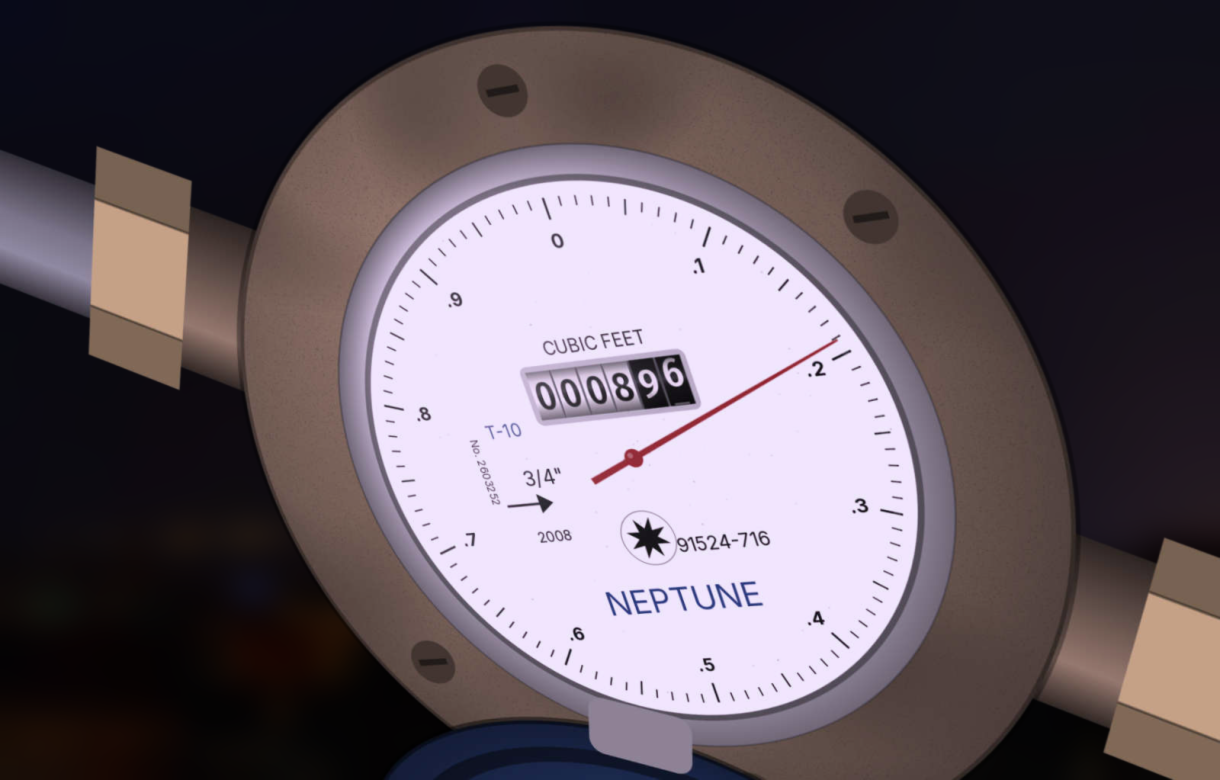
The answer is 896.19 ft³
